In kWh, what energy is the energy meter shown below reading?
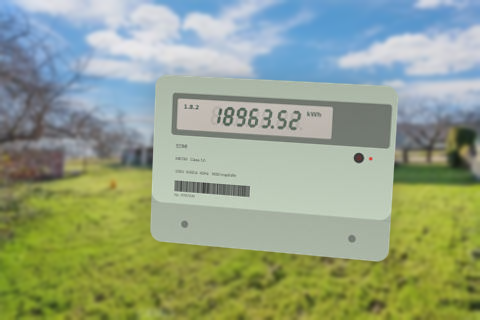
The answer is 18963.52 kWh
